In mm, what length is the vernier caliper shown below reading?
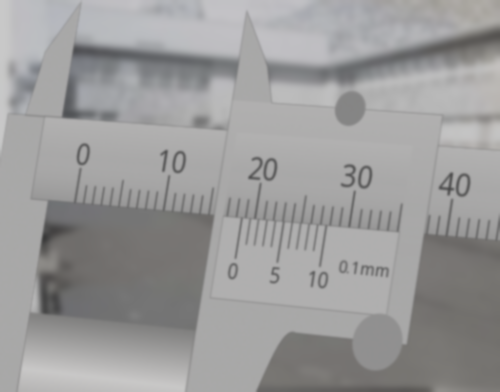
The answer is 18.6 mm
